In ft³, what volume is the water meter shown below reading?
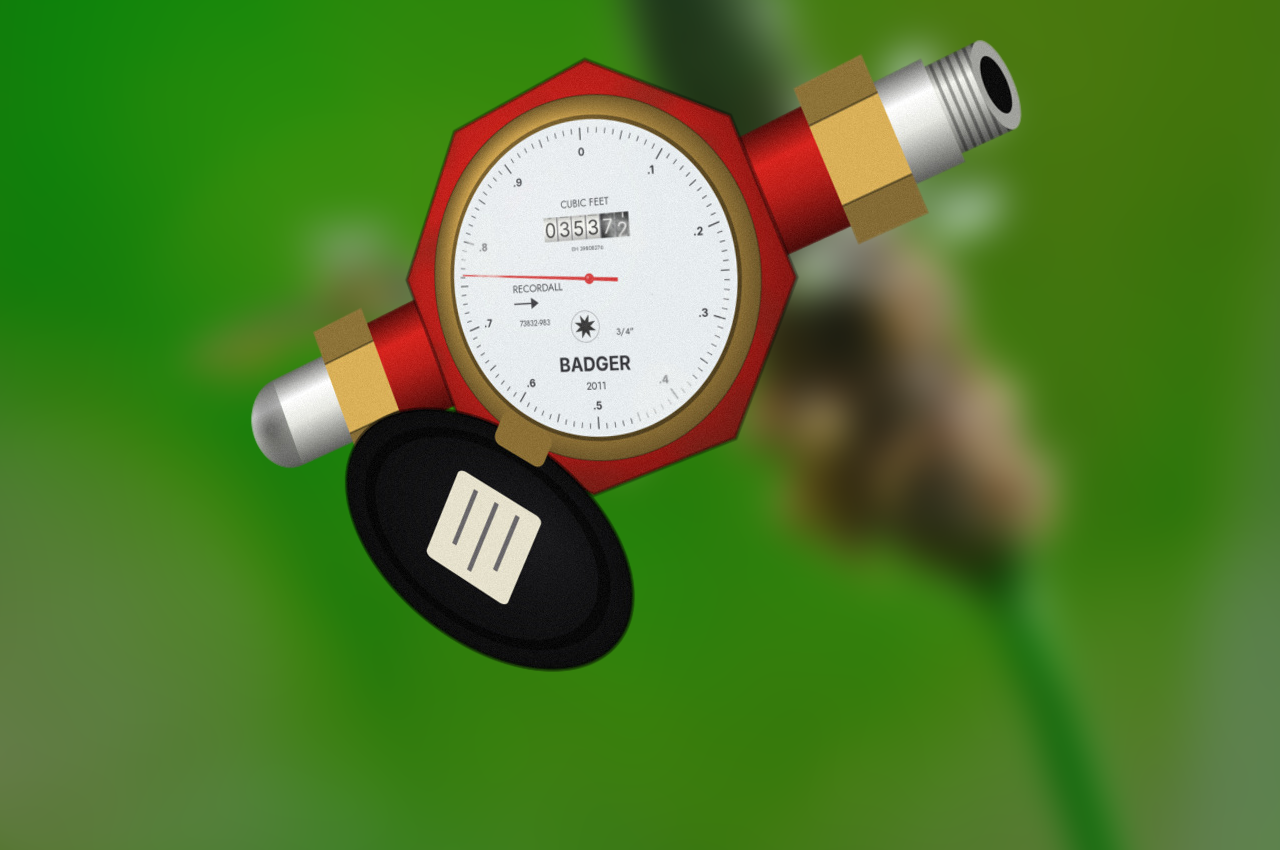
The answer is 35371.76 ft³
